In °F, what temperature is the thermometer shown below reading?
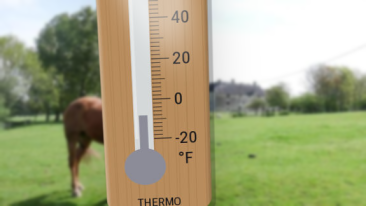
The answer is -8 °F
